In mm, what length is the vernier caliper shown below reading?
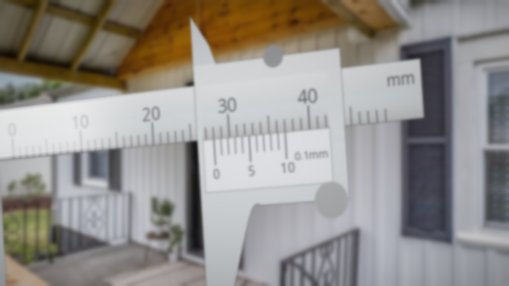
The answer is 28.0 mm
